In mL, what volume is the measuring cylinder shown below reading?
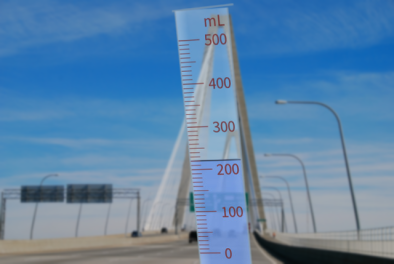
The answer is 220 mL
